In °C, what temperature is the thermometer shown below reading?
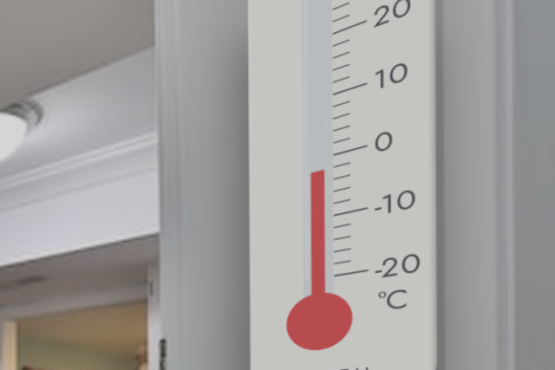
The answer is -2 °C
